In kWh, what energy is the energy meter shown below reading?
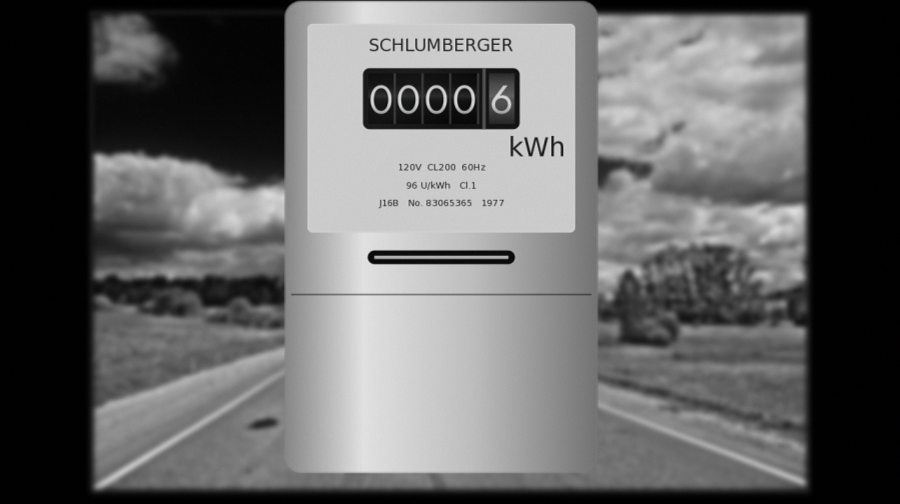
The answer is 0.6 kWh
